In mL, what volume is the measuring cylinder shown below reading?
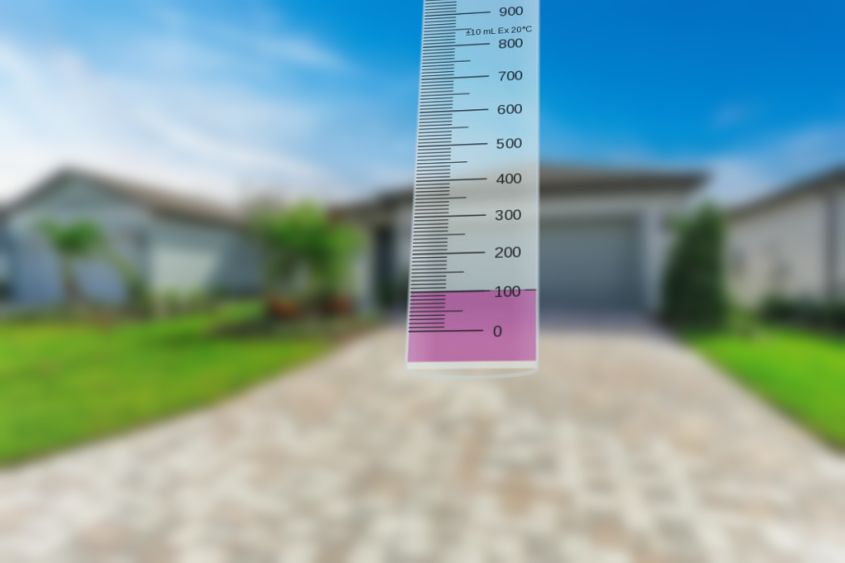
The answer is 100 mL
